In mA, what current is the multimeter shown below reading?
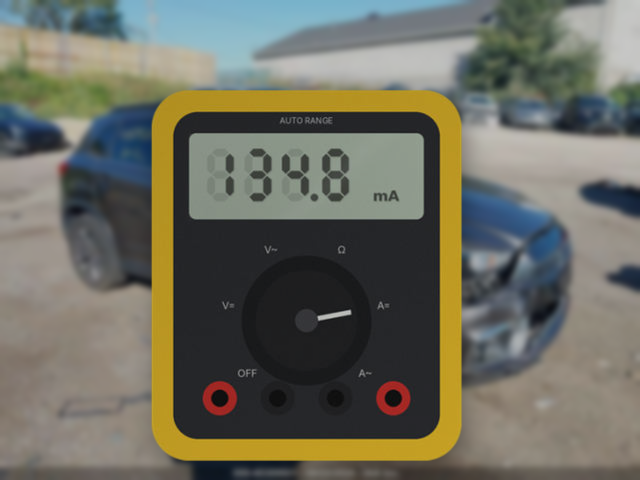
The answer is 134.8 mA
